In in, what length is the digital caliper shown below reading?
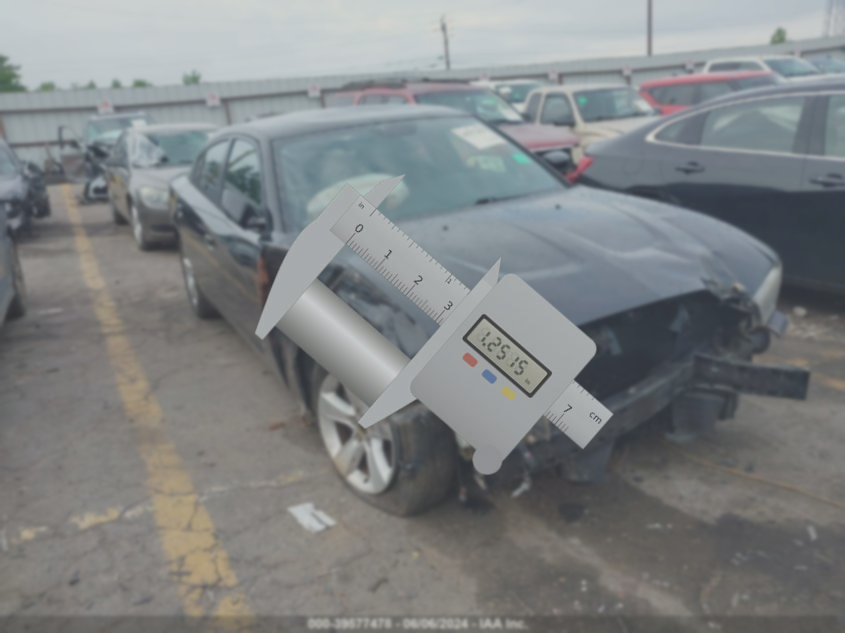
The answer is 1.2515 in
